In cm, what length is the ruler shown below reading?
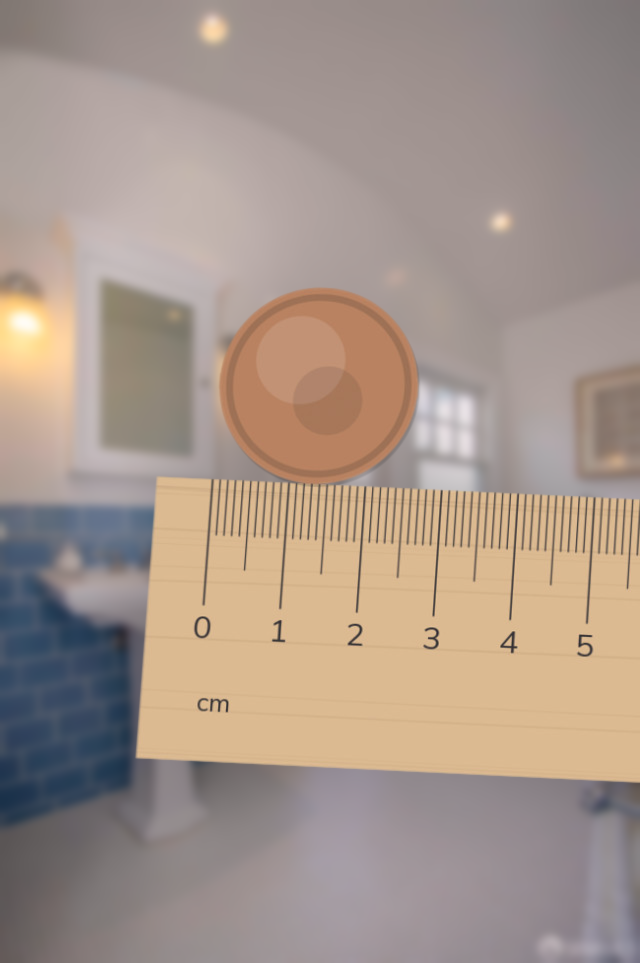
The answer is 2.6 cm
